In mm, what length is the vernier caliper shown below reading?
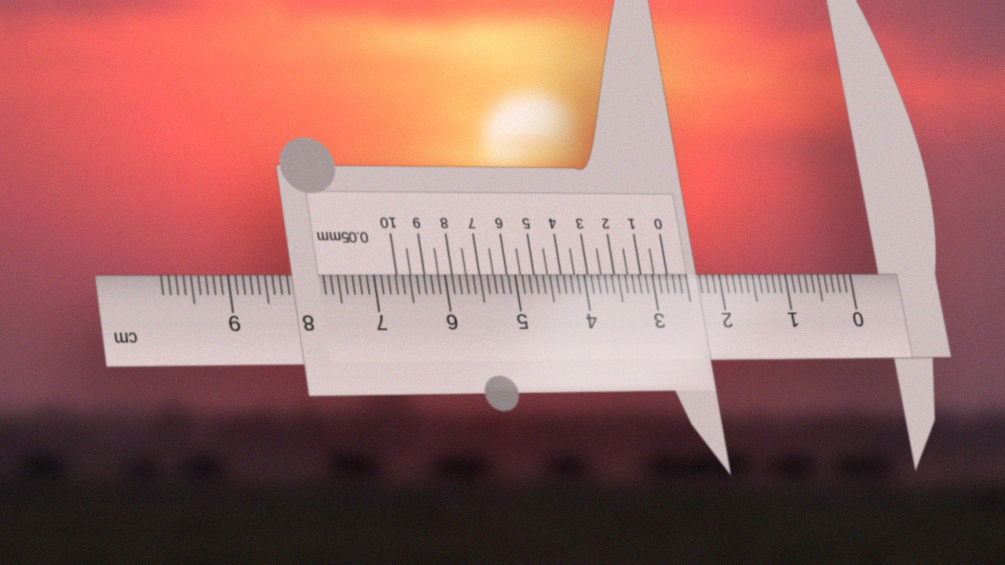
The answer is 27.8 mm
